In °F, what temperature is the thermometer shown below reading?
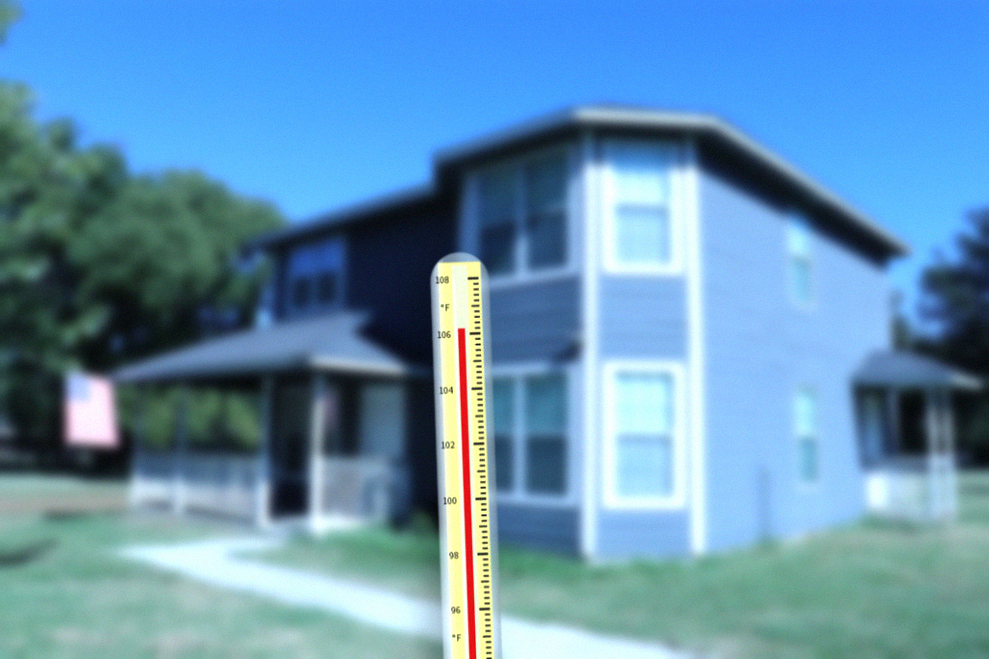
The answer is 106.2 °F
